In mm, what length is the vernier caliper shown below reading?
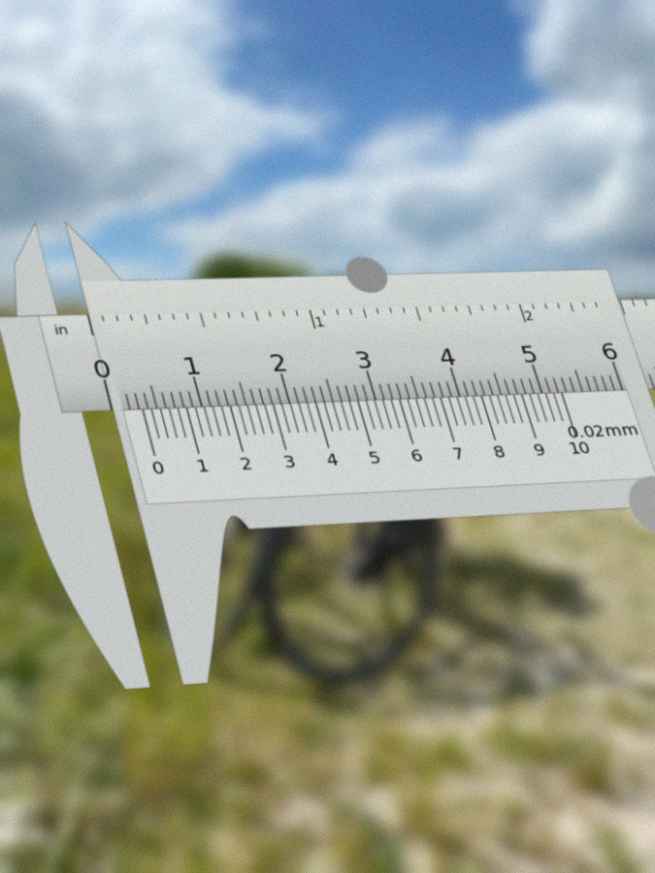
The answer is 3.4 mm
